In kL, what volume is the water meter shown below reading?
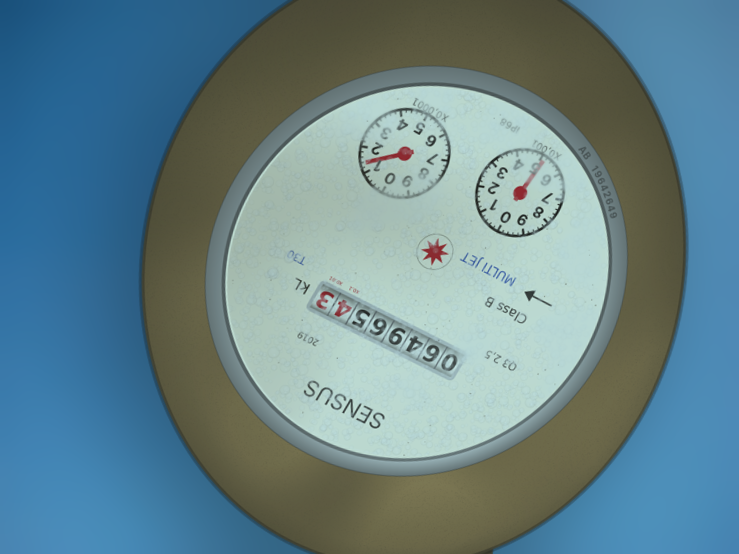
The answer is 64965.4351 kL
